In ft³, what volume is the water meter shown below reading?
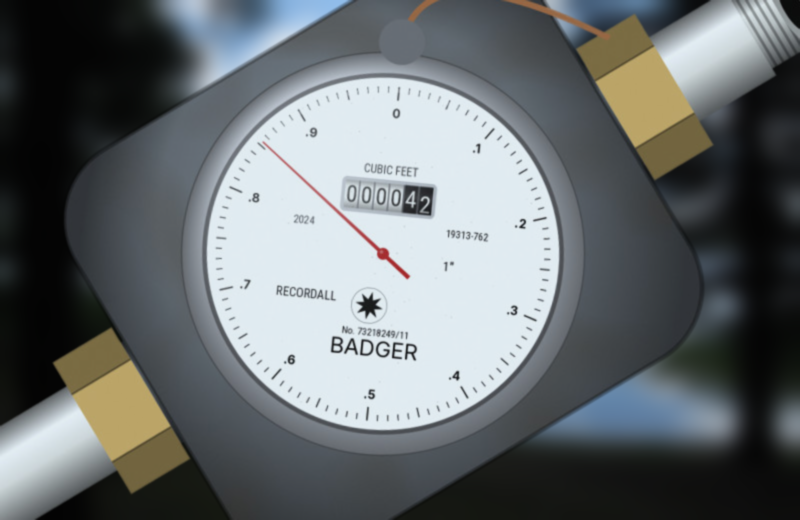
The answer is 41.85 ft³
